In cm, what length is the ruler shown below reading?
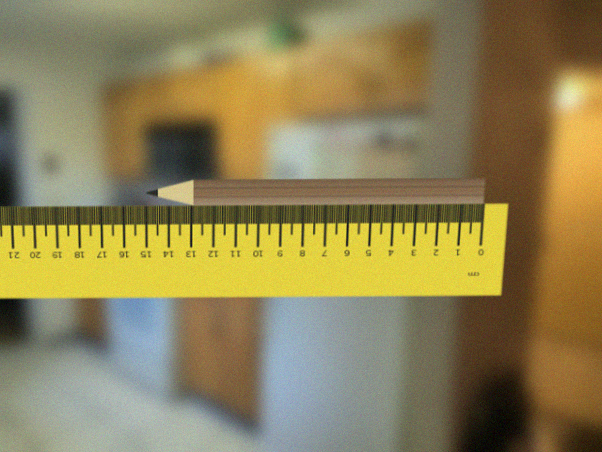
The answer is 15 cm
